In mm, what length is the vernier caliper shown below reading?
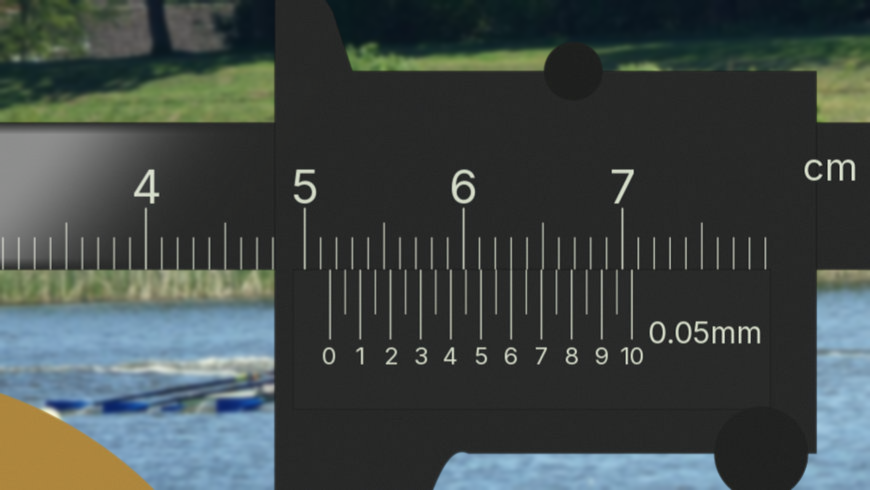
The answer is 51.6 mm
